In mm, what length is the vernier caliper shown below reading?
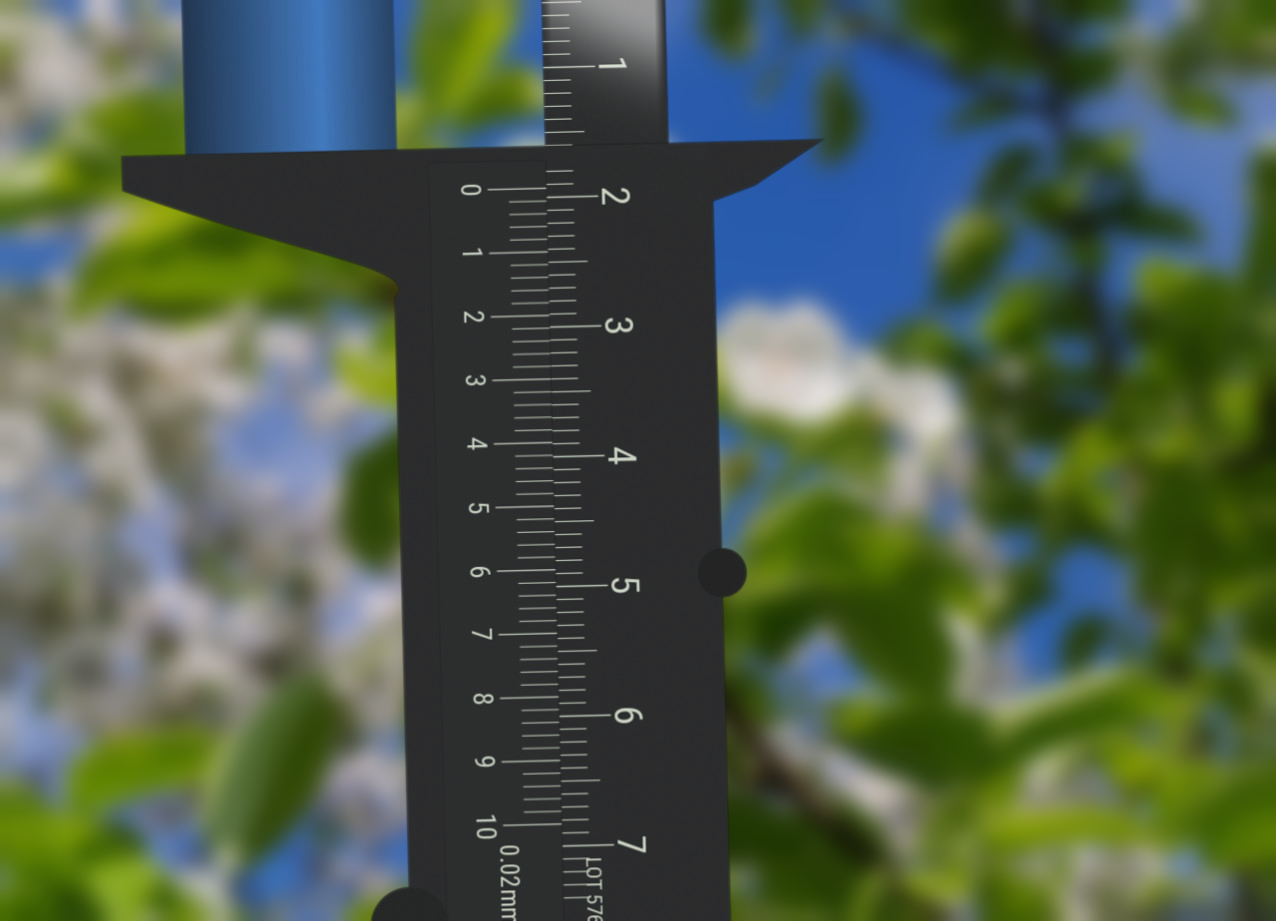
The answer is 19.3 mm
